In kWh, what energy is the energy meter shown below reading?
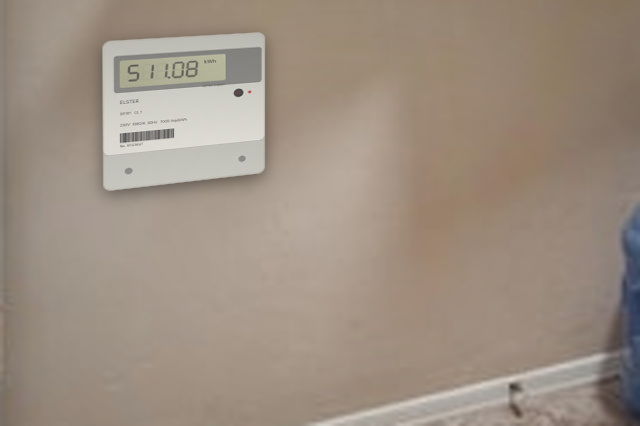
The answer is 511.08 kWh
